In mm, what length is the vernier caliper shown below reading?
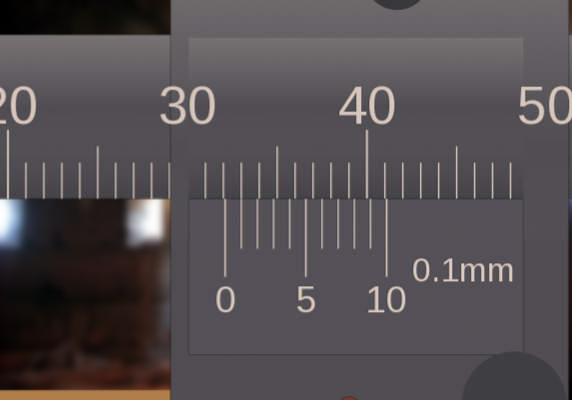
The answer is 32.1 mm
